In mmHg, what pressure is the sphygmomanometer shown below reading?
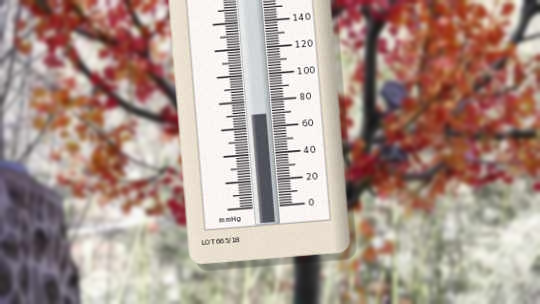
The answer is 70 mmHg
